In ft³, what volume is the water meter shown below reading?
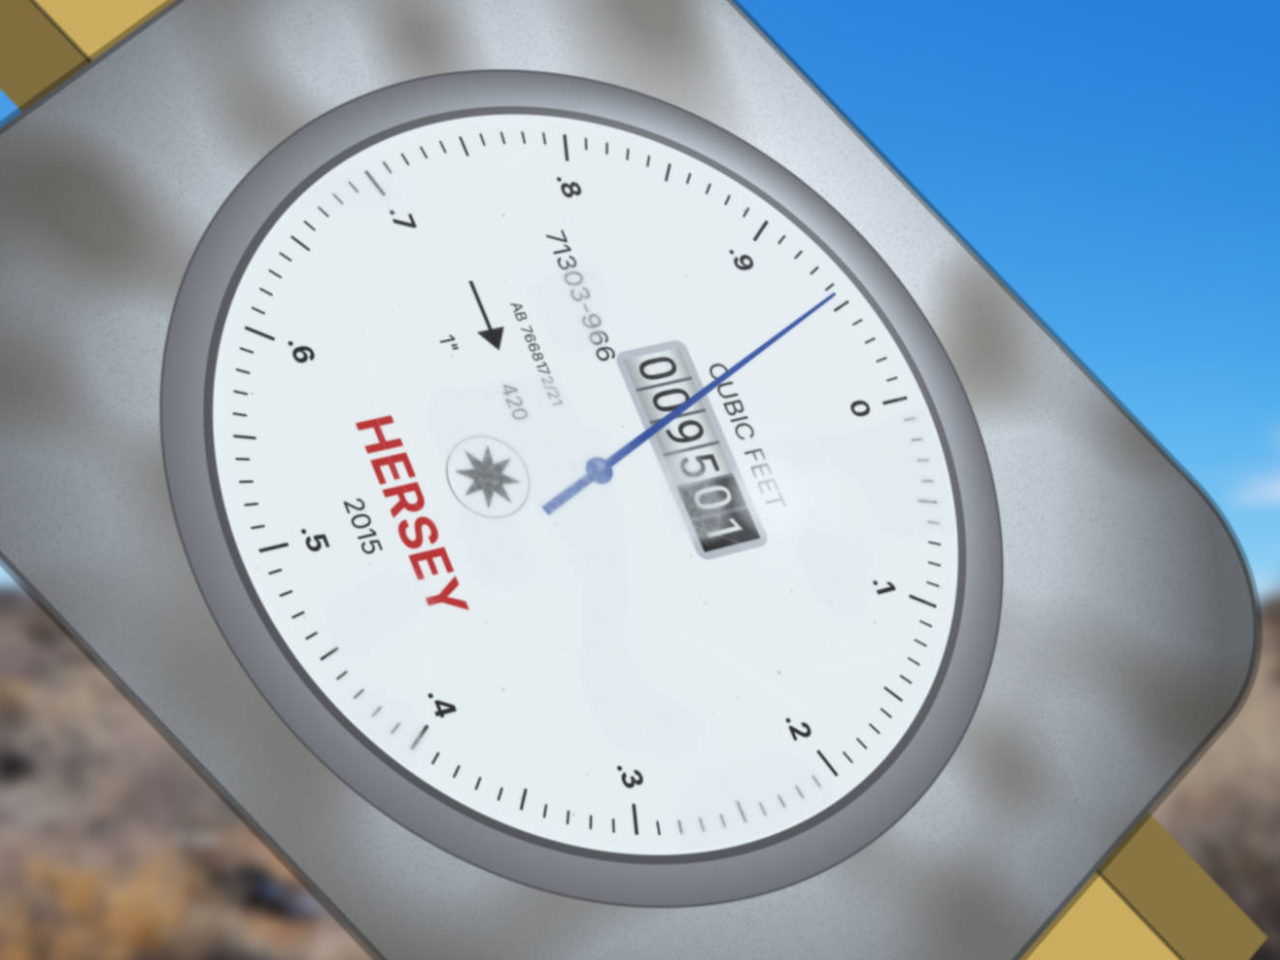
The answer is 9500.94 ft³
